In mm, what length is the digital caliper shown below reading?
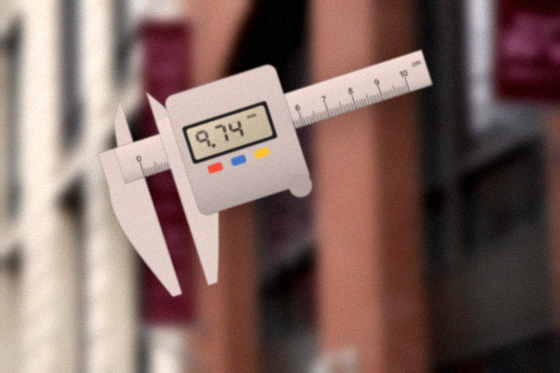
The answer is 9.74 mm
